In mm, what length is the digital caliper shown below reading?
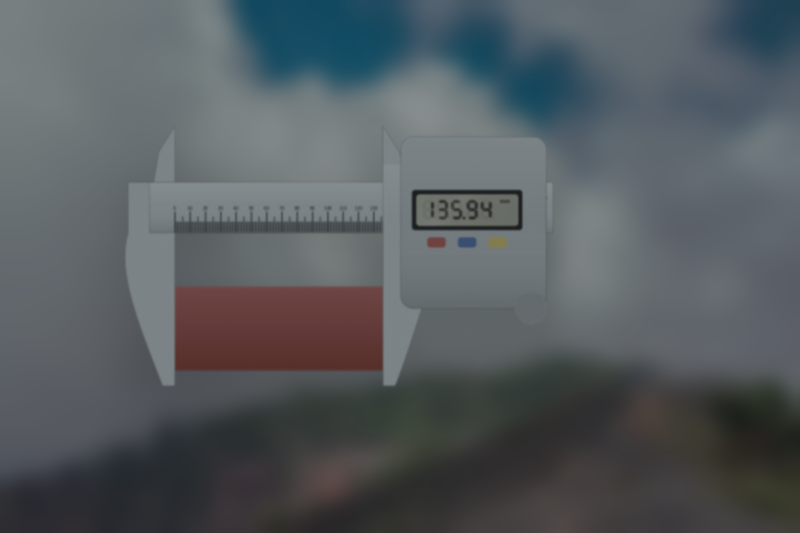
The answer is 135.94 mm
